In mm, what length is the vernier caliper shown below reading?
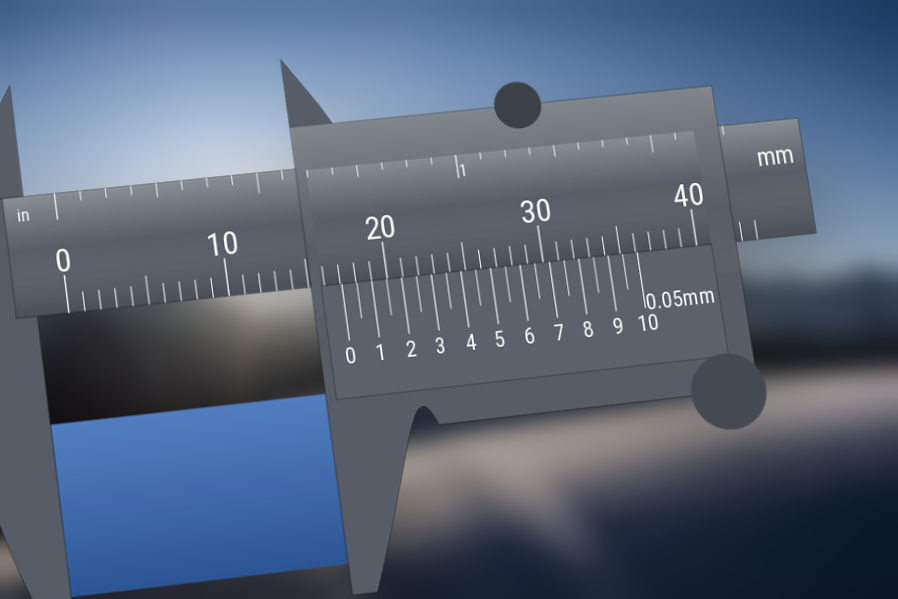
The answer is 17.1 mm
